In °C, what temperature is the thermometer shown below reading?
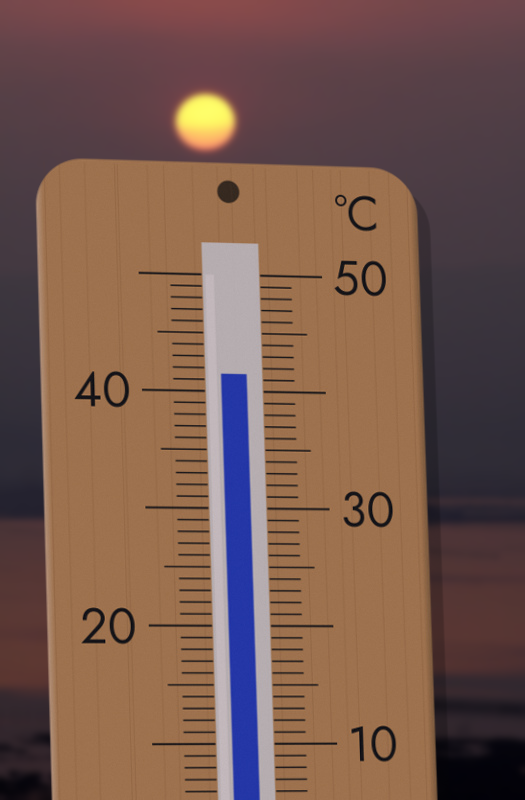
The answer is 41.5 °C
